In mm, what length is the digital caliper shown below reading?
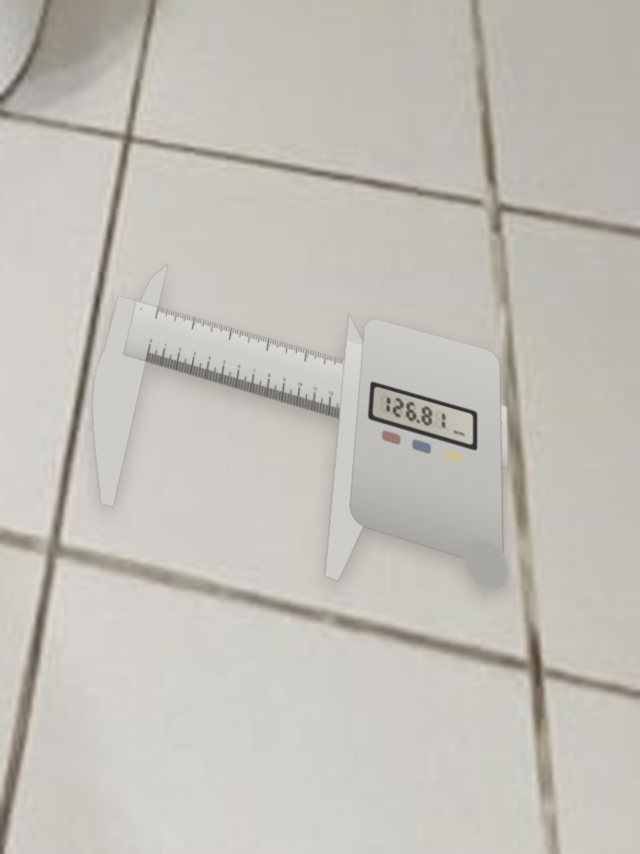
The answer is 126.81 mm
